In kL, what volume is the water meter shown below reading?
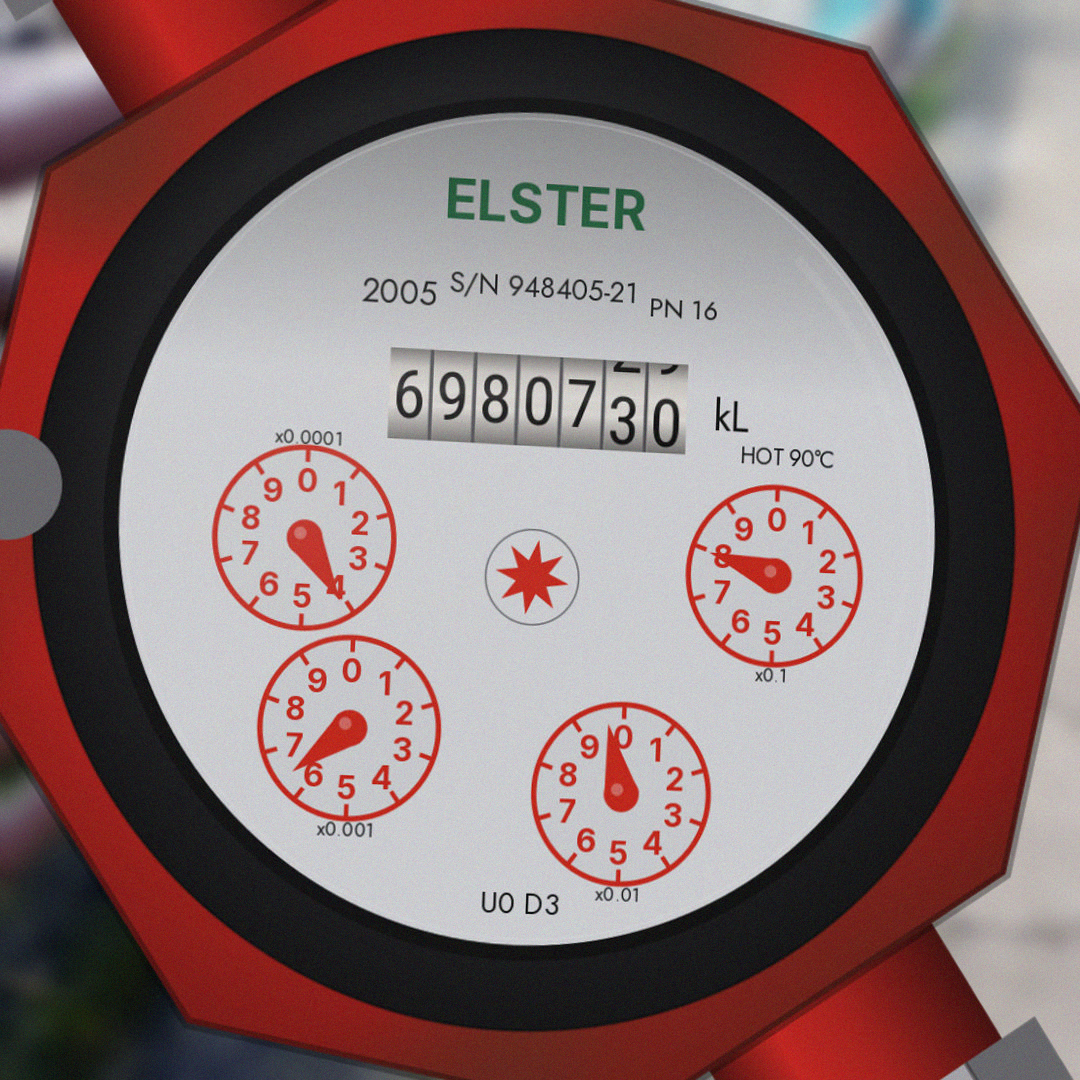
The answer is 6980729.7964 kL
